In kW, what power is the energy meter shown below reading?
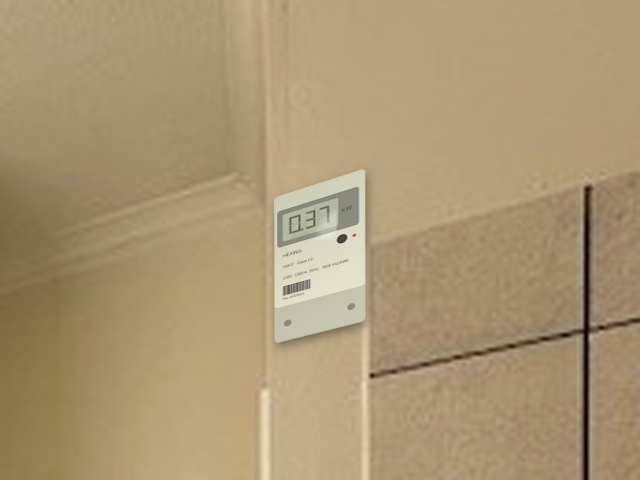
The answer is 0.37 kW
